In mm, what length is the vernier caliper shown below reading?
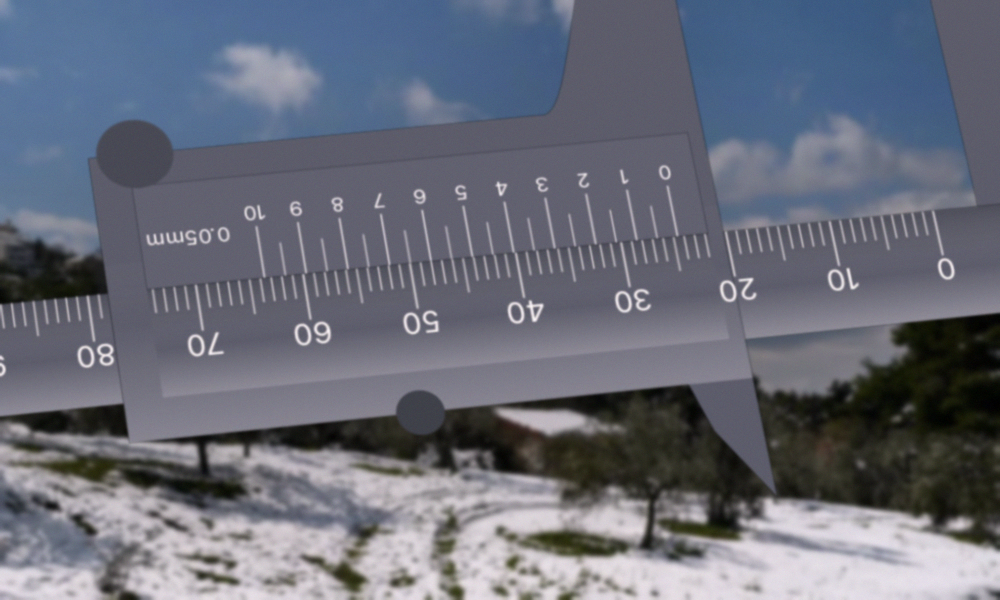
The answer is 24.6 mm
